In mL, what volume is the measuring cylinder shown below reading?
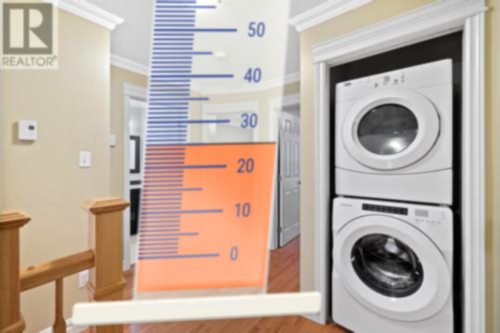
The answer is 25 mL
